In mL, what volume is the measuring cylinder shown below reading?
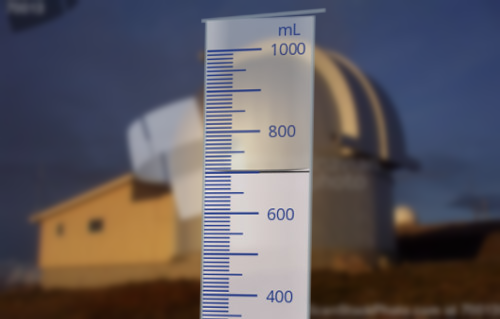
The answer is 700 mL
